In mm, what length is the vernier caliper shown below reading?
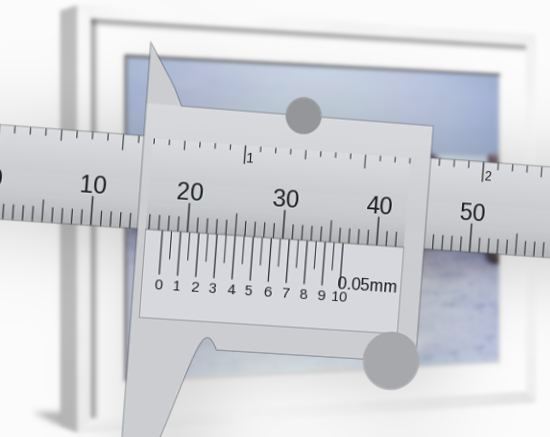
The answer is 17.4 mm
